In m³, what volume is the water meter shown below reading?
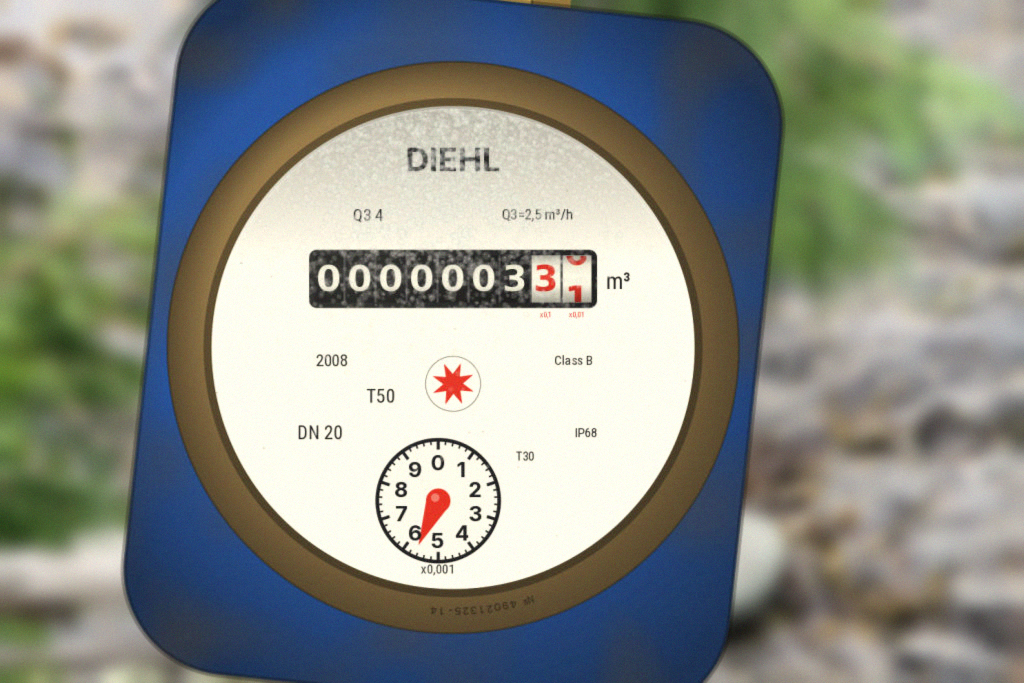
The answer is 3.305 m³
